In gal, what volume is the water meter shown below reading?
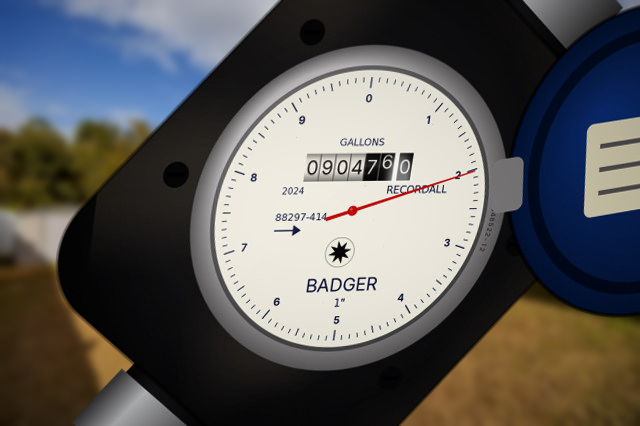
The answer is 904762.0 gal
